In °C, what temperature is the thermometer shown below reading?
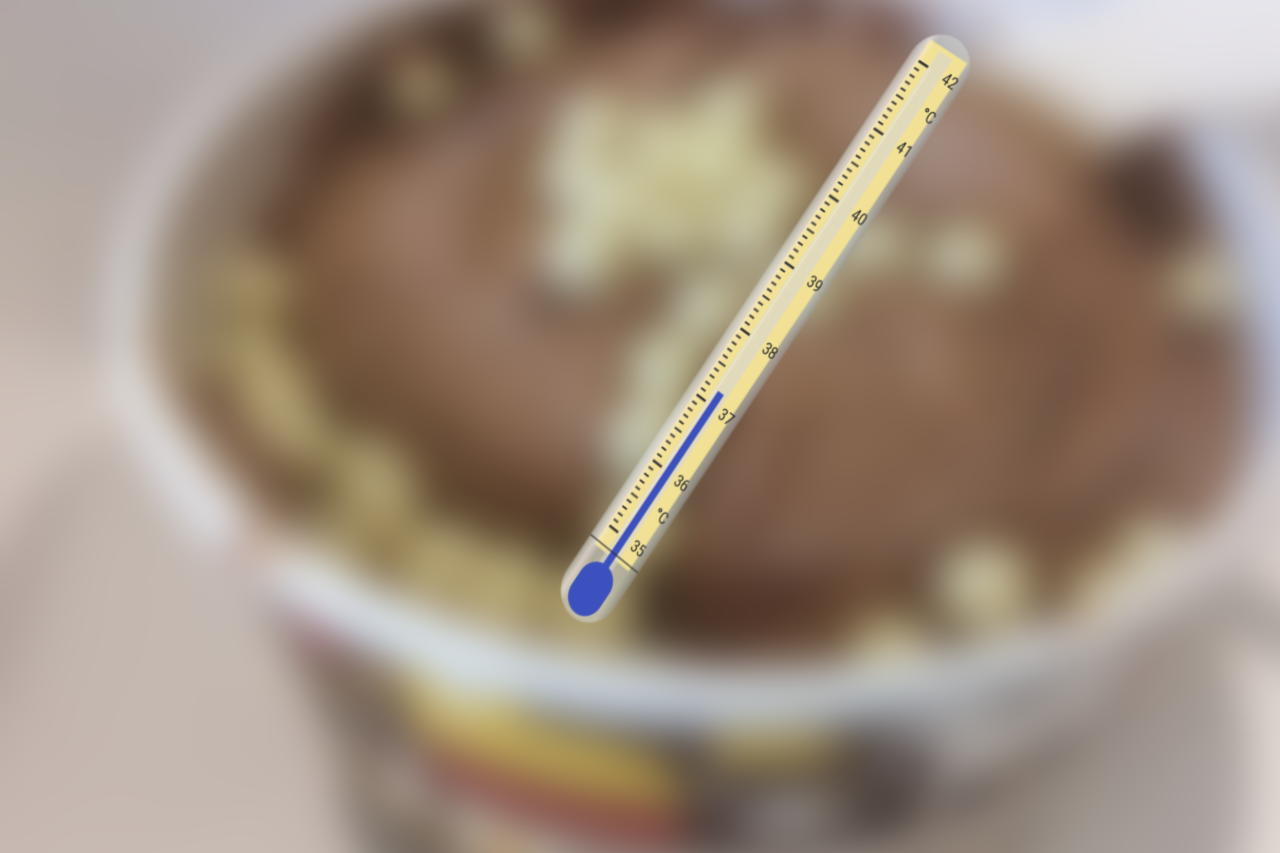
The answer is 37.2 °C
